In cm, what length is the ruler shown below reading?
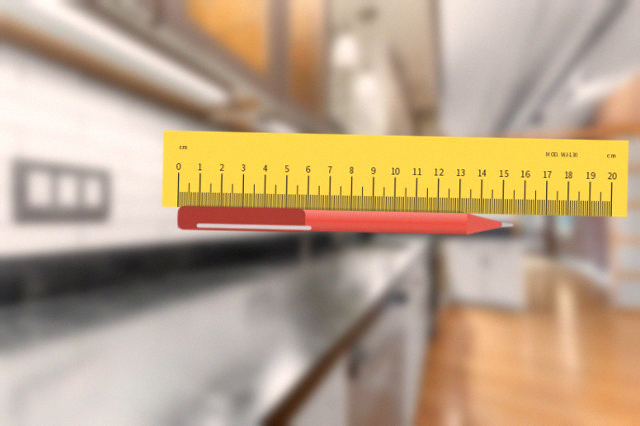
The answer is 15.5 cm
